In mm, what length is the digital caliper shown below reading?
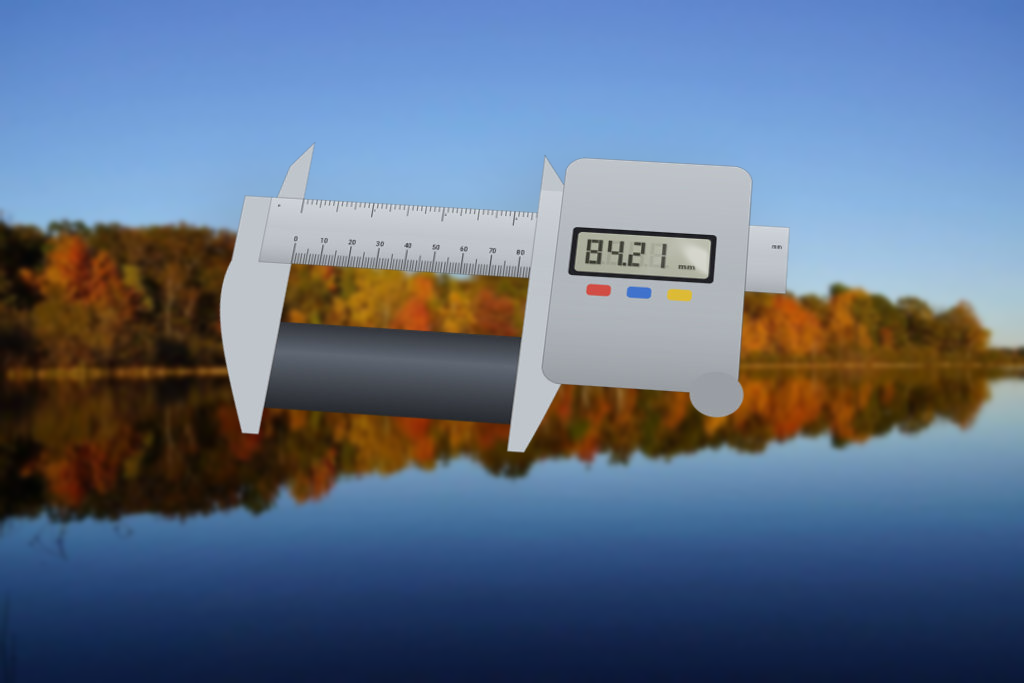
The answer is 84.21 mm
